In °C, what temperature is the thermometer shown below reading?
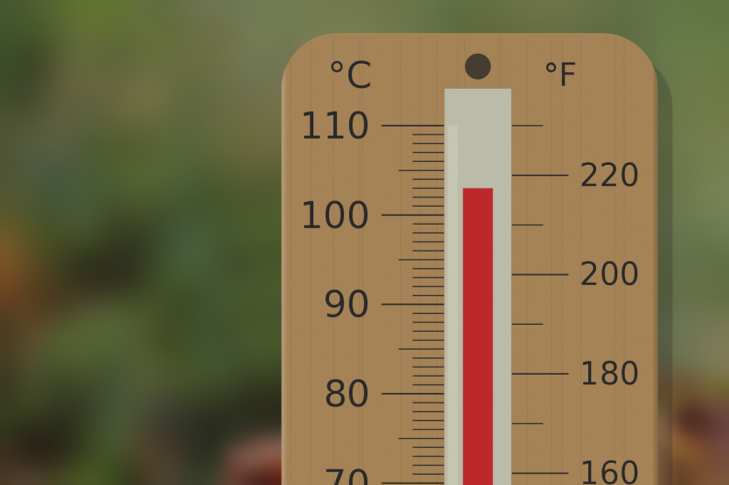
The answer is 103 °C
